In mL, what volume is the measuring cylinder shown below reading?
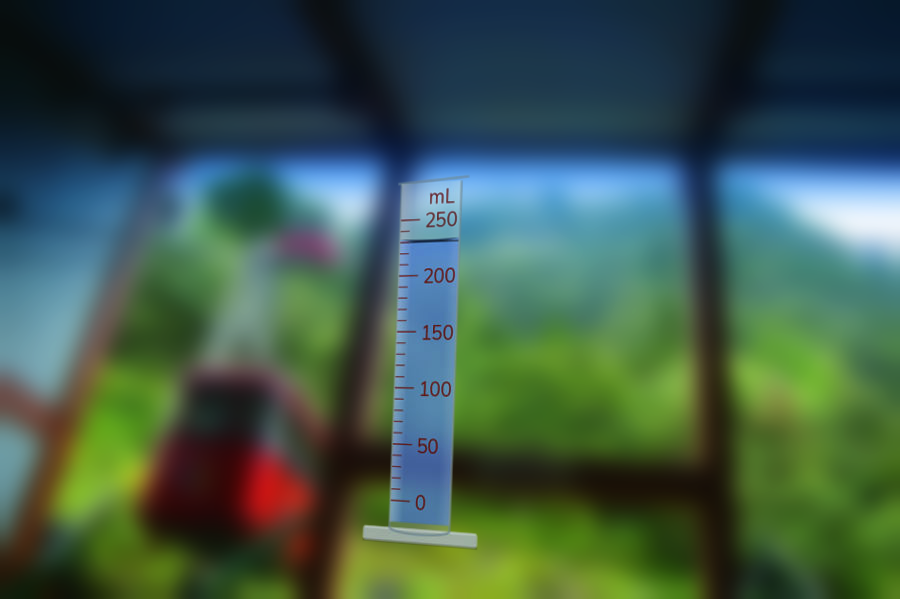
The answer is 230 mL
